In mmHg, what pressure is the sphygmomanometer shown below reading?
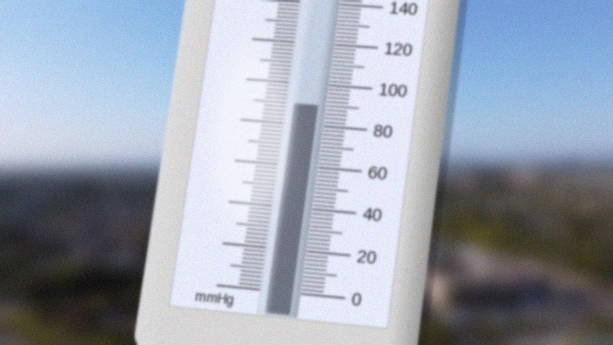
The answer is 90 mmHg
